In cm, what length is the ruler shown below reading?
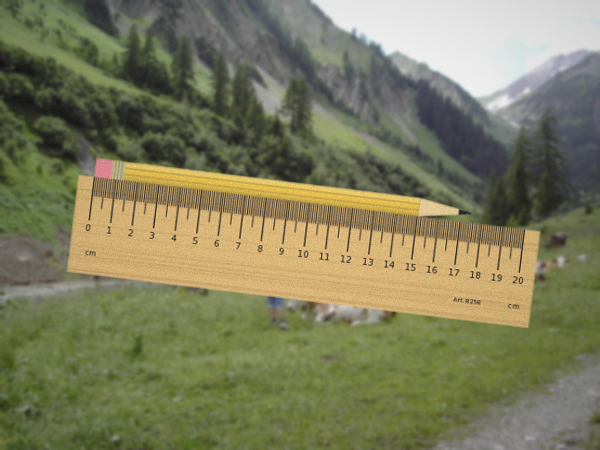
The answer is 17.5 cm
